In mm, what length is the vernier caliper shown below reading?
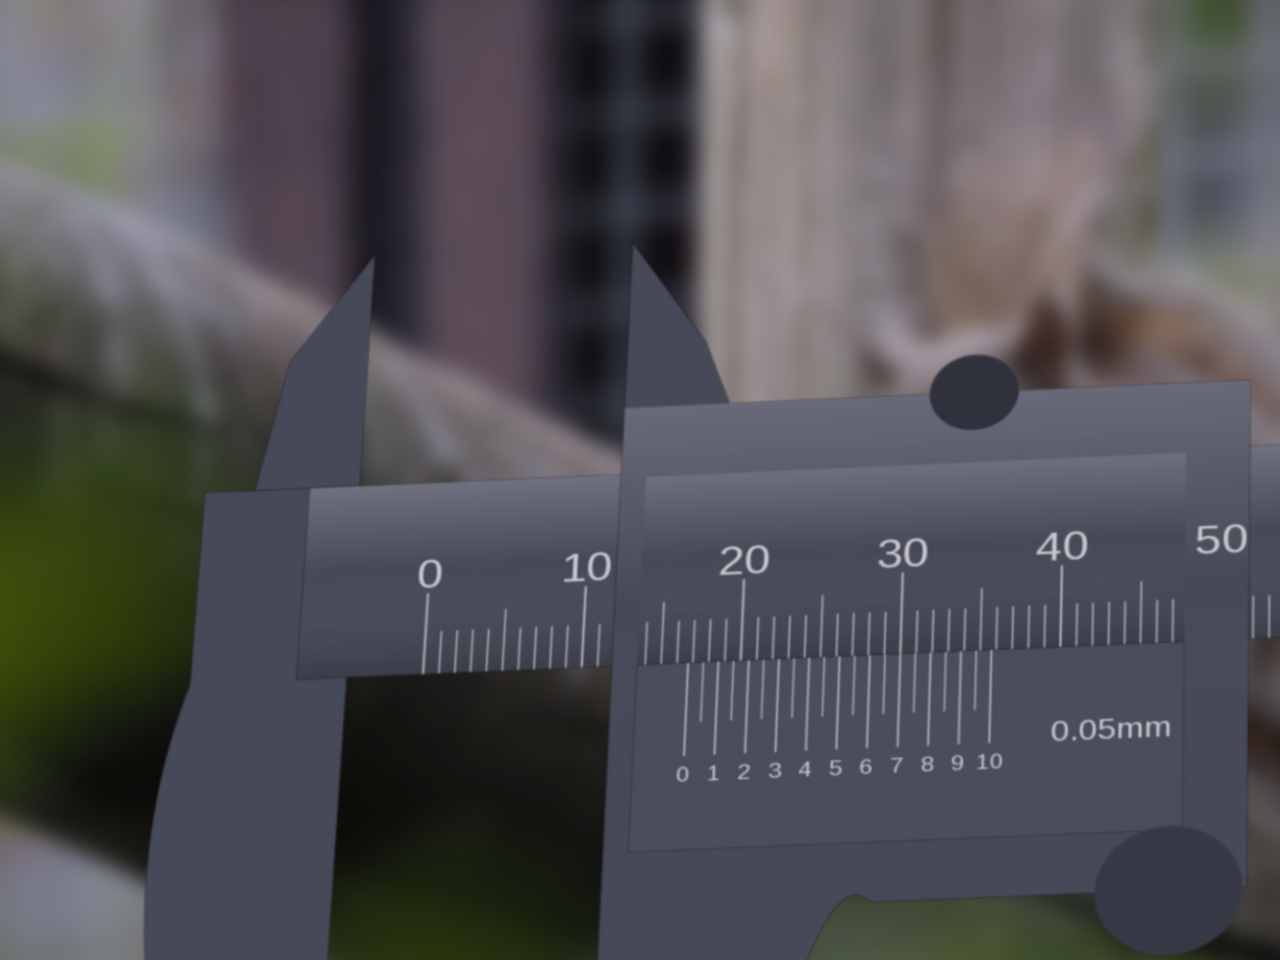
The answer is 16.7 mm
